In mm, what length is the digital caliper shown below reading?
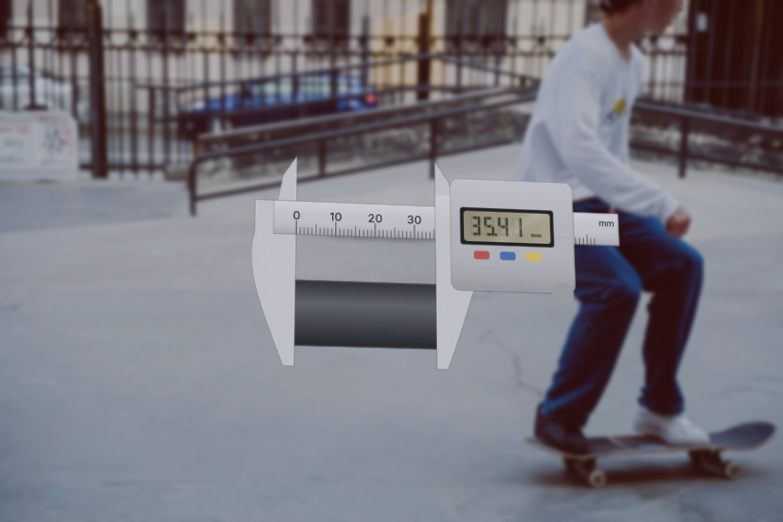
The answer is 35.41 mm
